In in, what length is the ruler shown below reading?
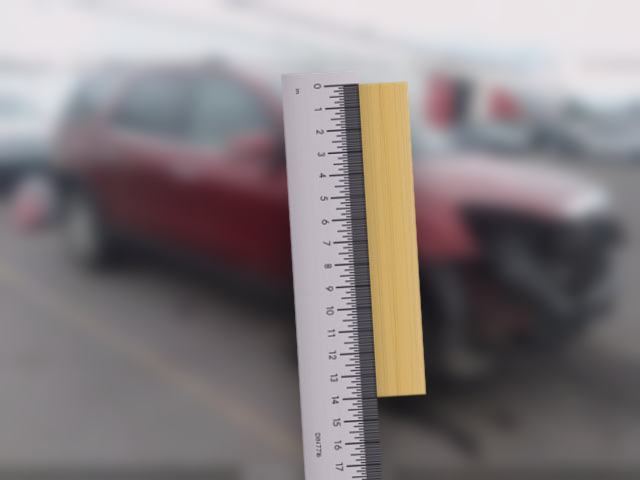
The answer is 14 in
